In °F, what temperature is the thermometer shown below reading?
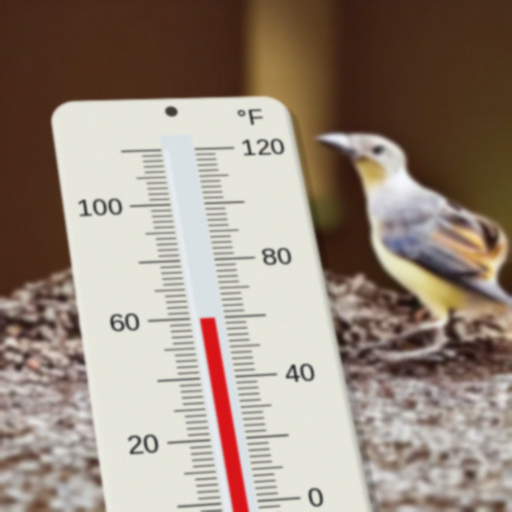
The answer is 60 °F
